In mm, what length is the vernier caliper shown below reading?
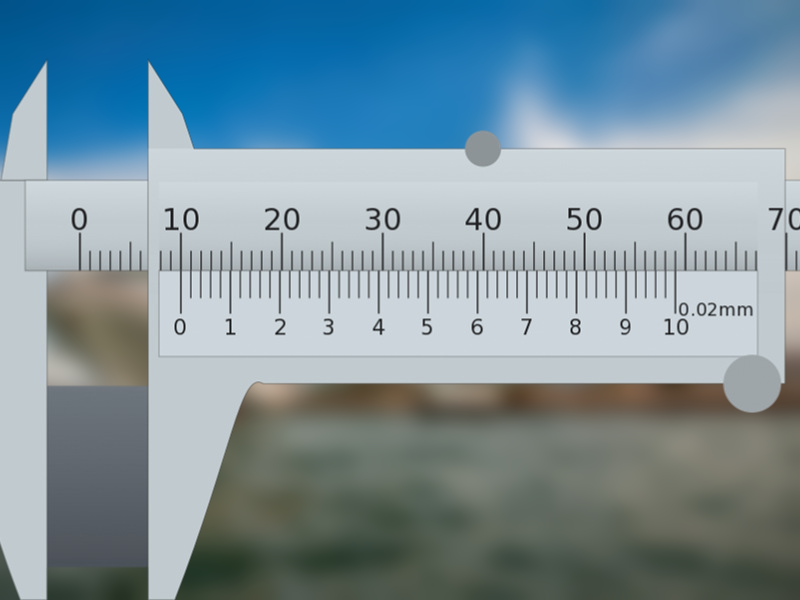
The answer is 10.0 mm
